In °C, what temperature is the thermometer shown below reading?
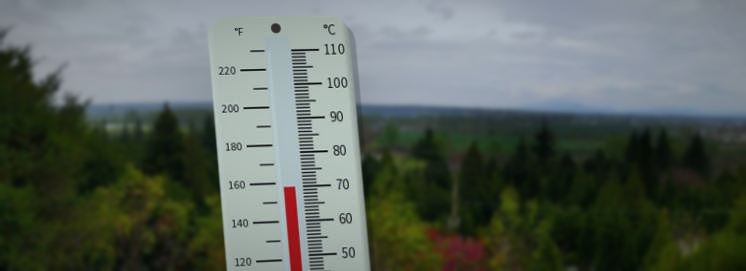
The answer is 70 °C
